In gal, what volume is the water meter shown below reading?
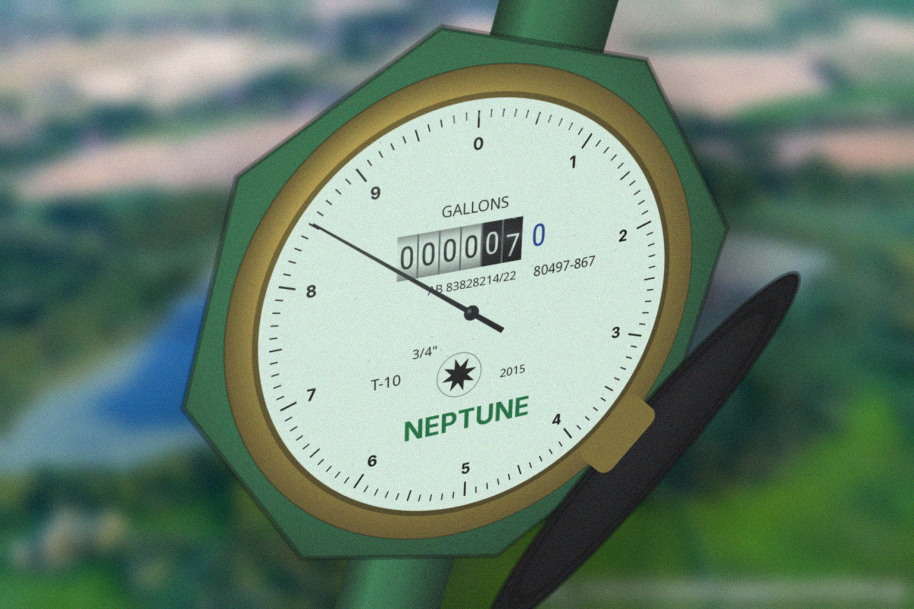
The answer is 68.5 gal
